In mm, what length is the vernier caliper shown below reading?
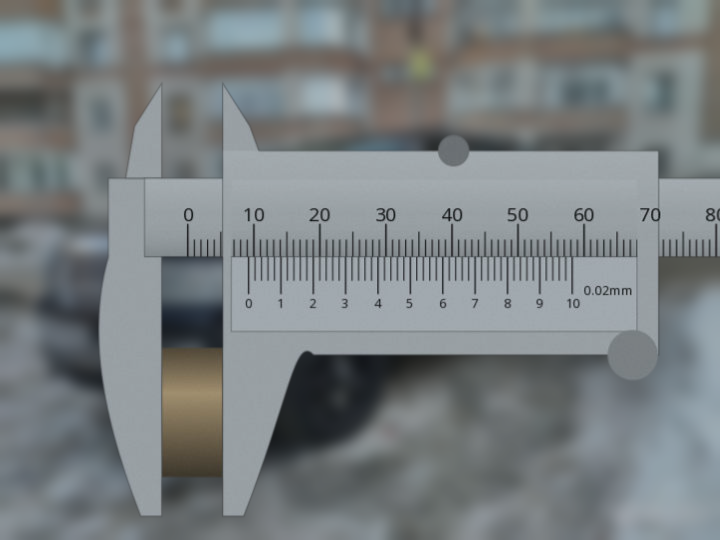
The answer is 9.2 mm
